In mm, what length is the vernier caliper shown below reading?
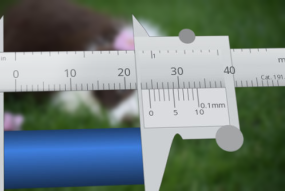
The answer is 24.4 mm
